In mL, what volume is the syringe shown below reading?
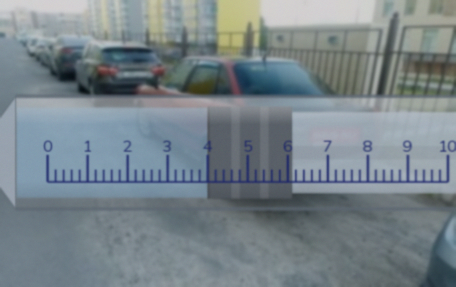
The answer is 4 mL
